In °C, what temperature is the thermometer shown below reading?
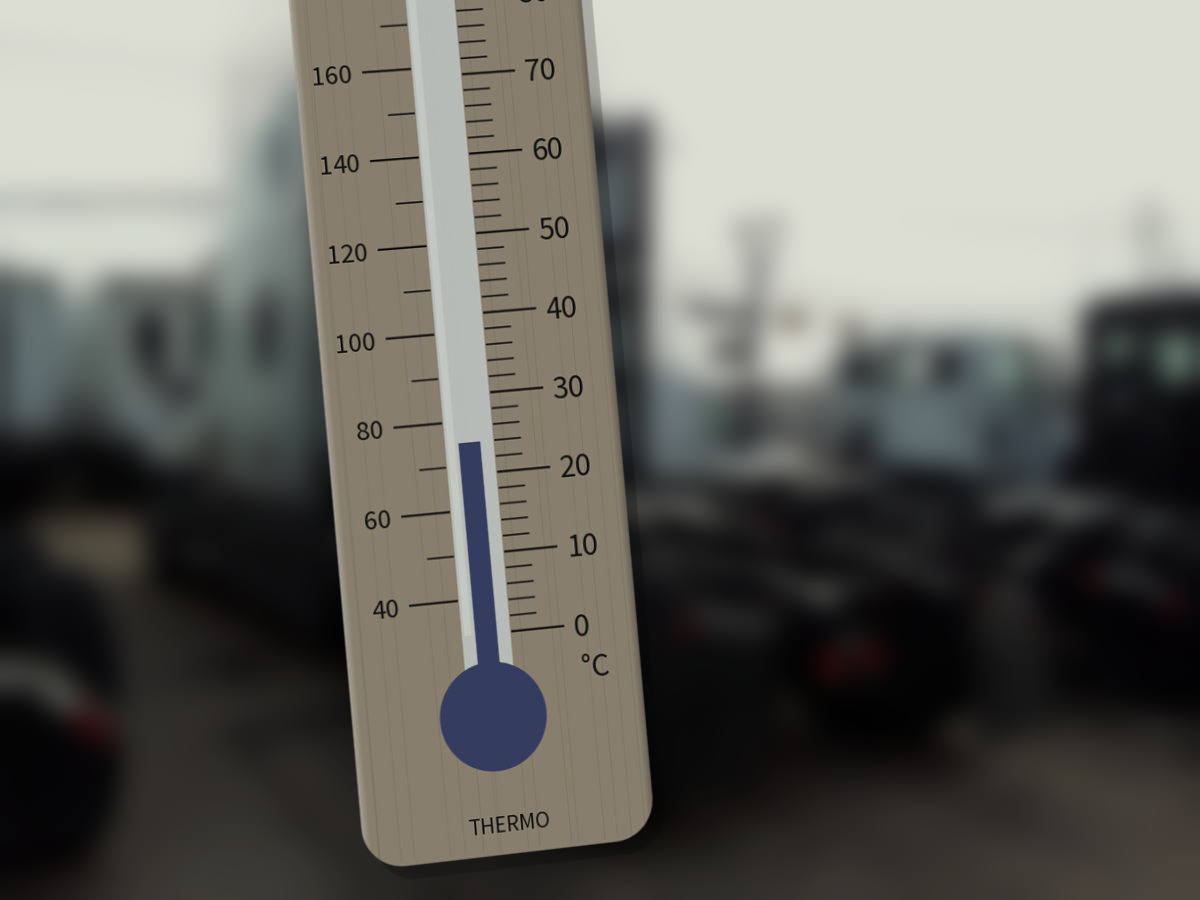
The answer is 24 °C
